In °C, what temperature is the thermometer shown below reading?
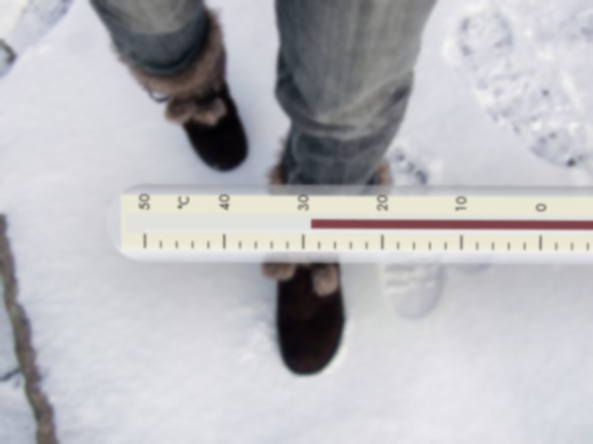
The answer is 29 °C
